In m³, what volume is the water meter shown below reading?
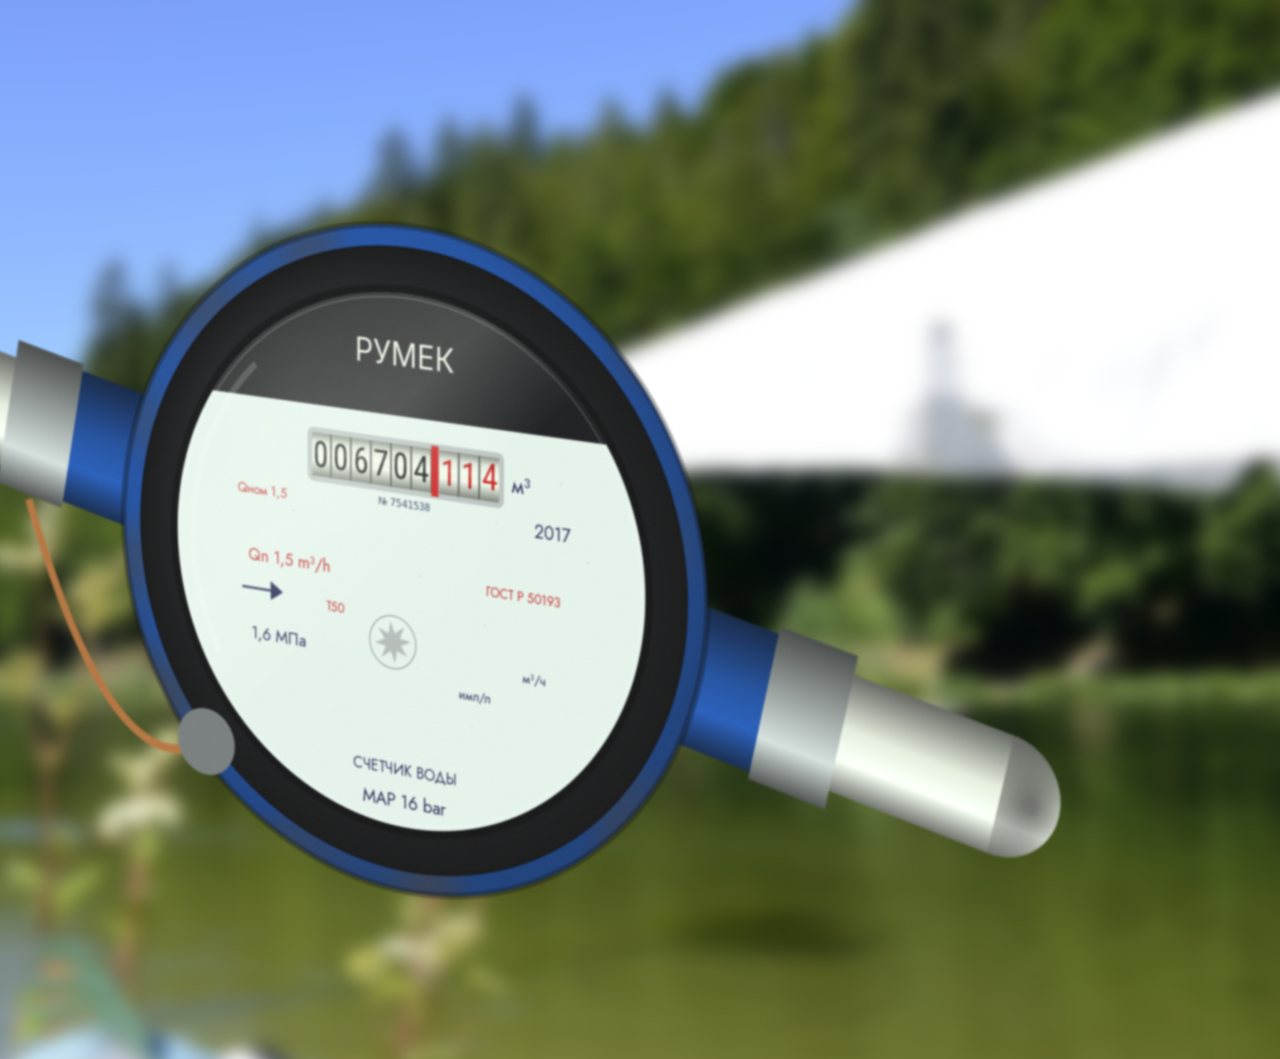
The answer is 6704.114 m³
